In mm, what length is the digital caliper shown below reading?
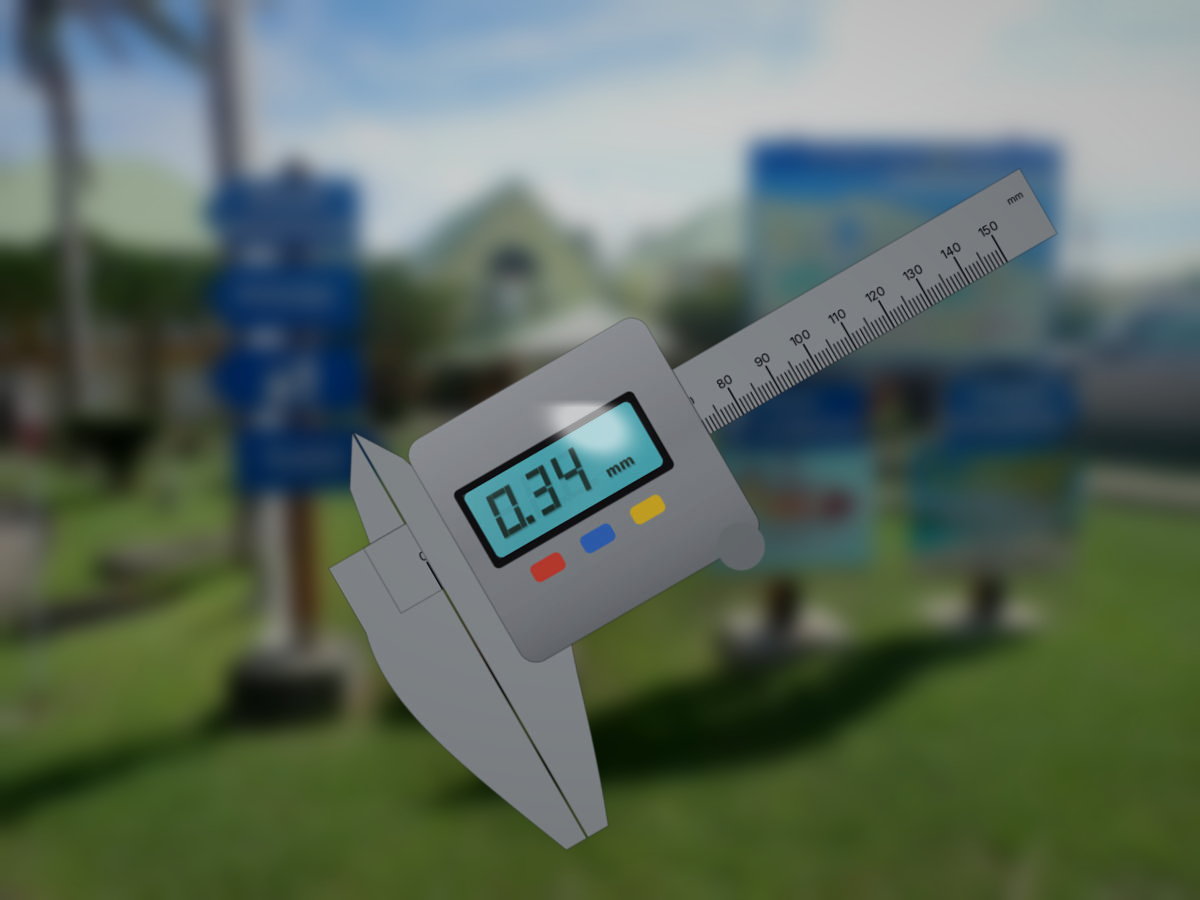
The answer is 0.34 mm
